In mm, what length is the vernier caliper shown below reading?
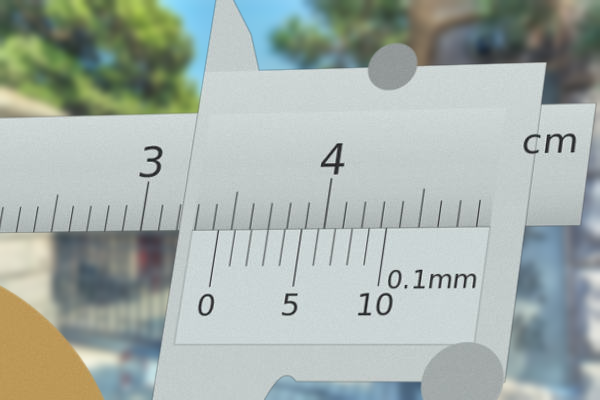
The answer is 34.3 mm
